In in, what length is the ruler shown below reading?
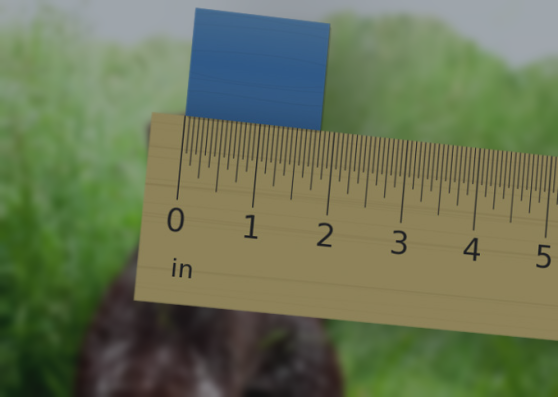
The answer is 1.8125 in
